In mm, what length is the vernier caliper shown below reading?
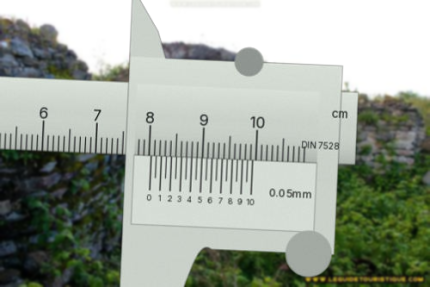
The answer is 80.4 mm
